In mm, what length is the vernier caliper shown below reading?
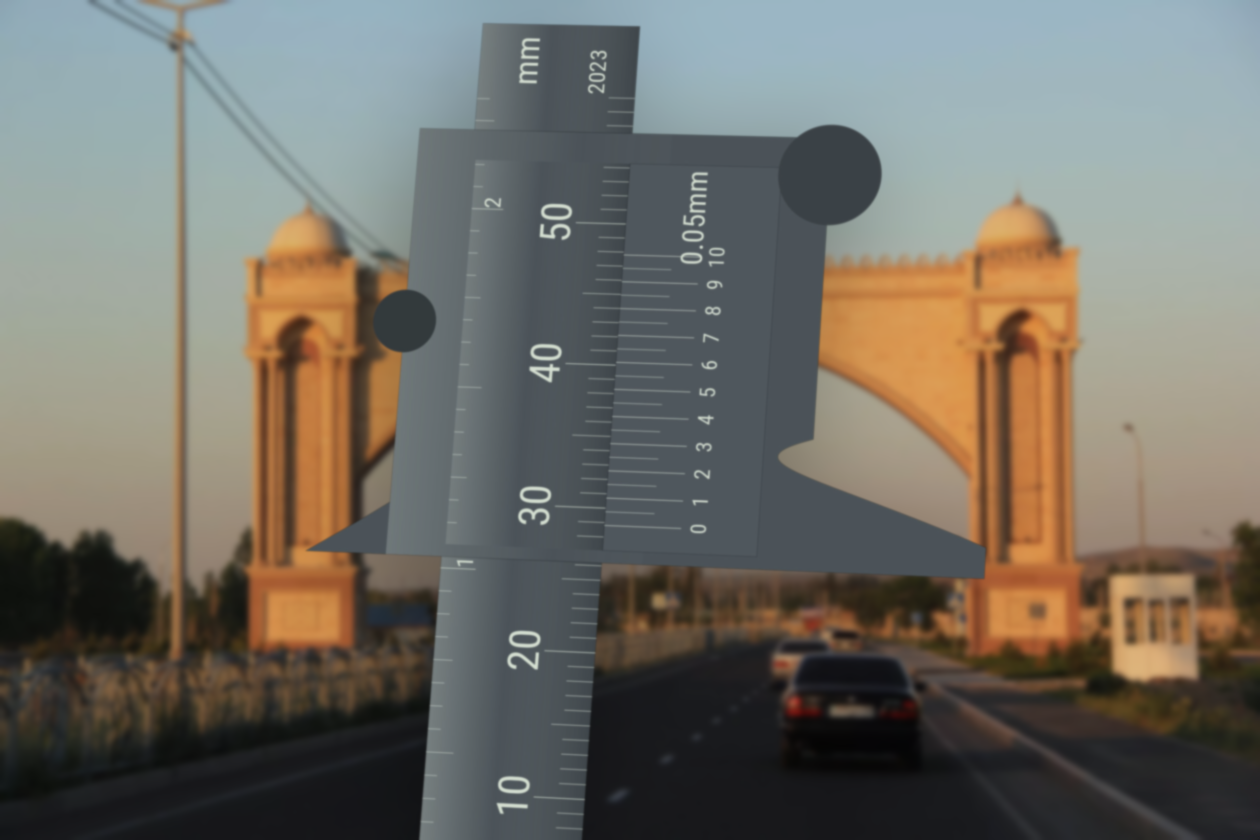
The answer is 28.8 mm
